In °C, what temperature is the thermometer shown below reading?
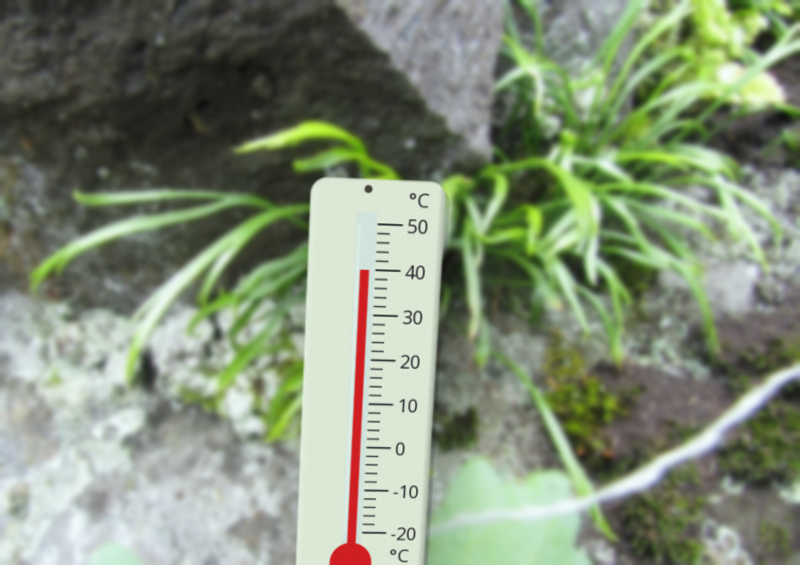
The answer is 40 °C
